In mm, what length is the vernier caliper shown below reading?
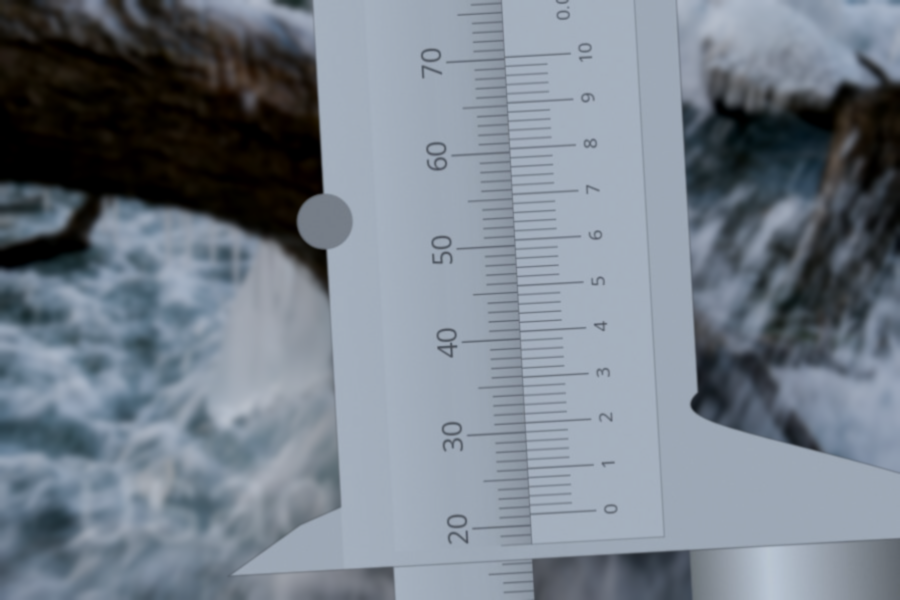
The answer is 21.2 mm
